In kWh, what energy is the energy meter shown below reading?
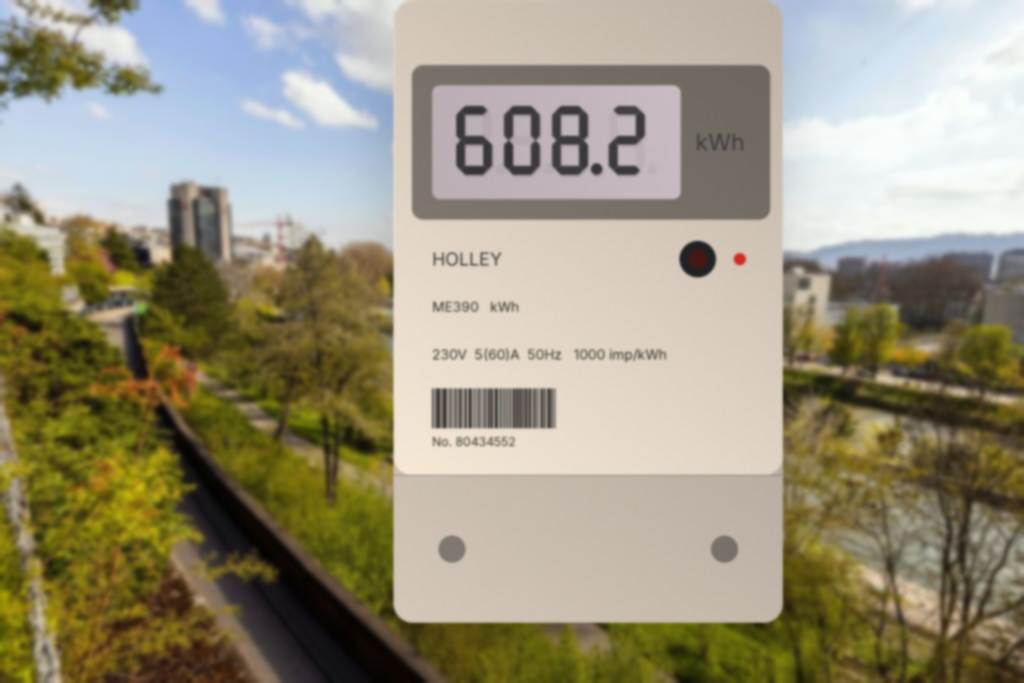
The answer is 608.2 kWh
